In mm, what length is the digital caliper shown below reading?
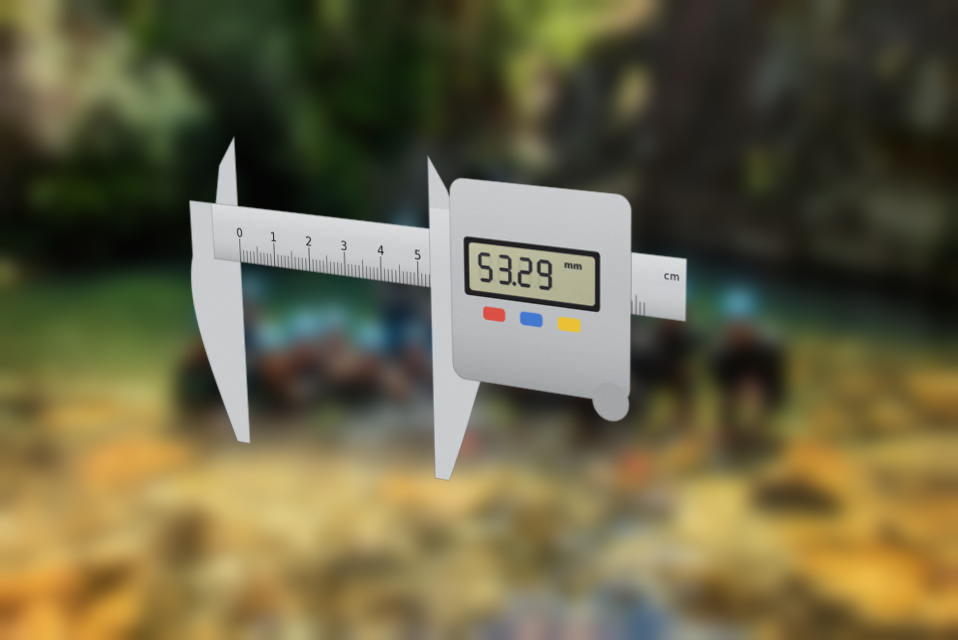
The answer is 53.29 mm
